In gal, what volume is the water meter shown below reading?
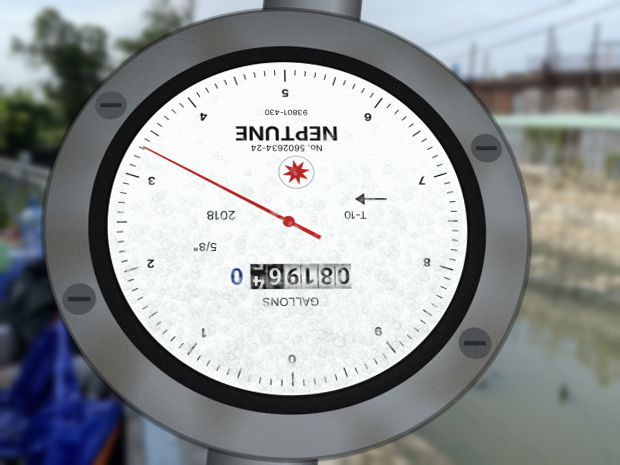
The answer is 819643.3 gal
